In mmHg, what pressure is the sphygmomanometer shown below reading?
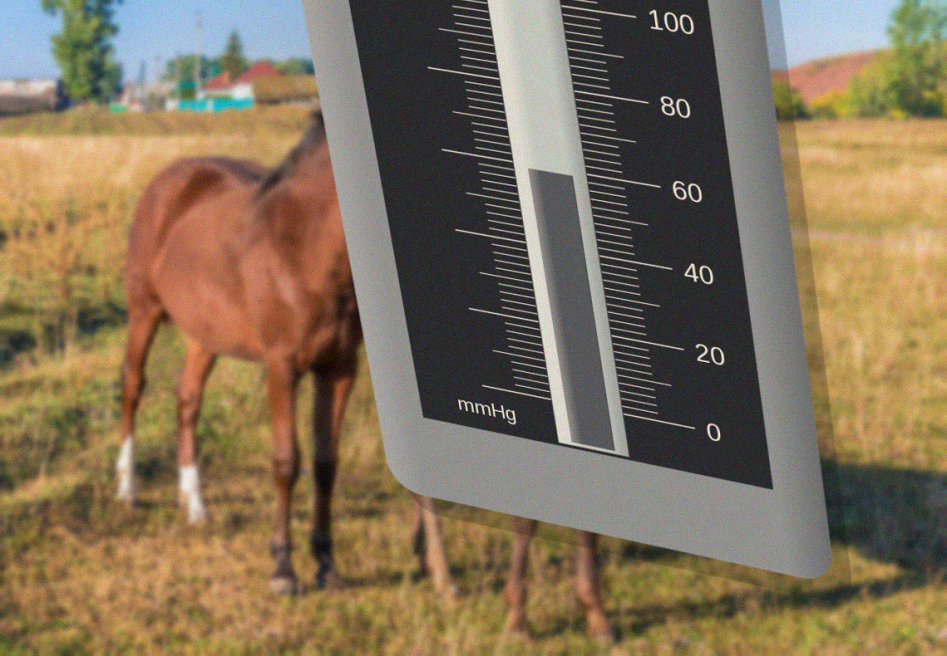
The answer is 59 mmHg
